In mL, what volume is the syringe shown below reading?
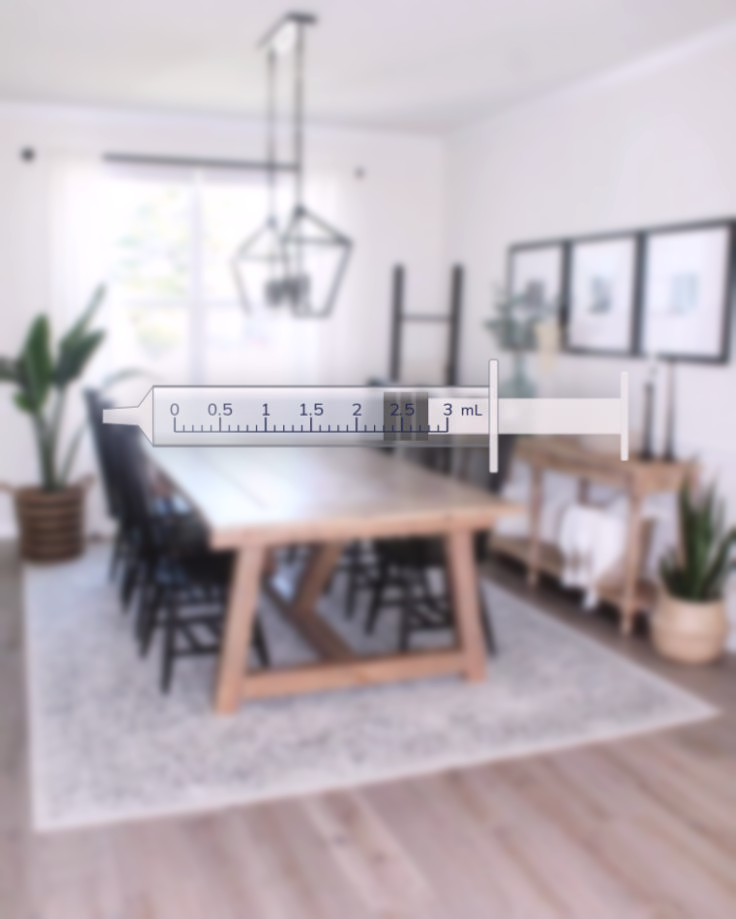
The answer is 2.3 mL
